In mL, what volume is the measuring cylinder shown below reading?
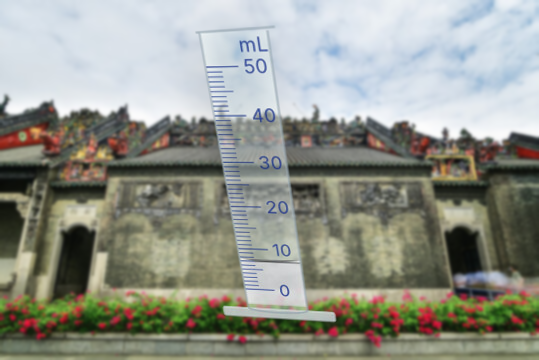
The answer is 7 mL
